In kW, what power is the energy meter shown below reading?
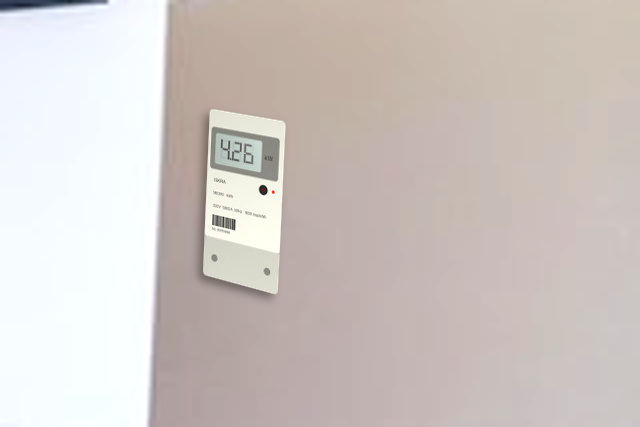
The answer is 4.26 kW
